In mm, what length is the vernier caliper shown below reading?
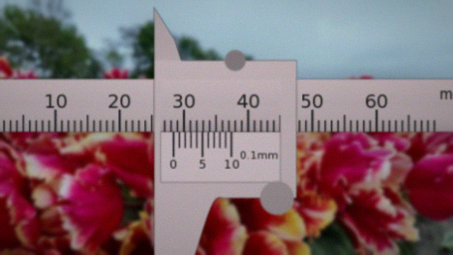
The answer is 28.4 mm
